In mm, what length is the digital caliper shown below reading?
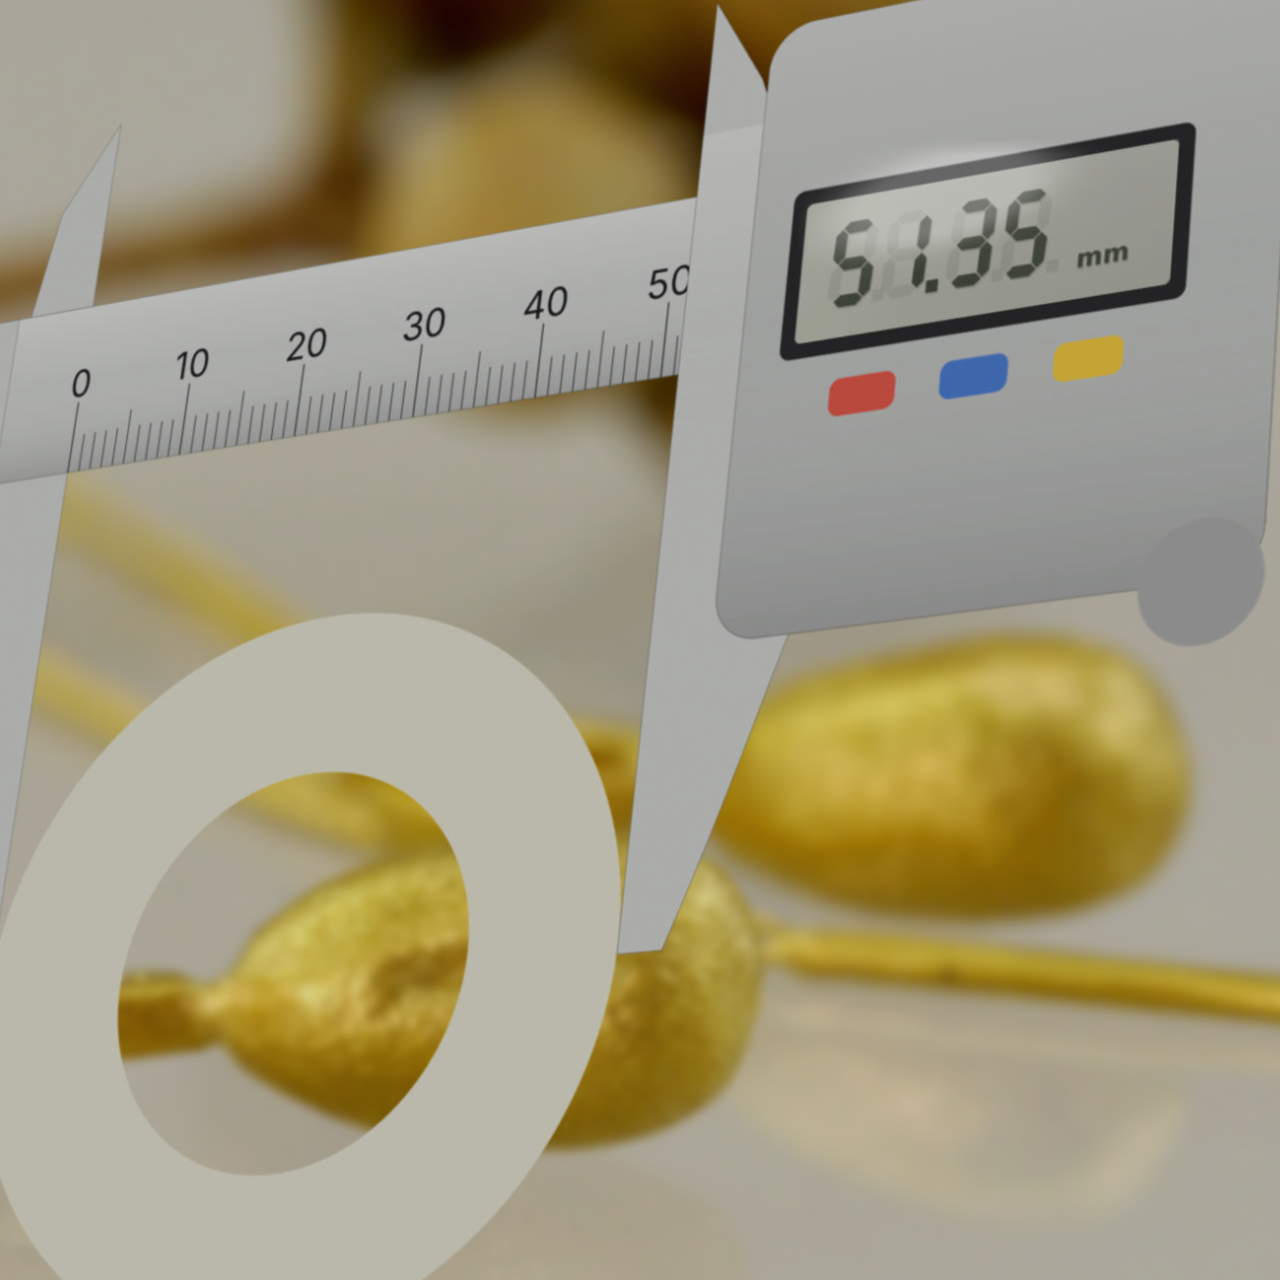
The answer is 51.35 mm
